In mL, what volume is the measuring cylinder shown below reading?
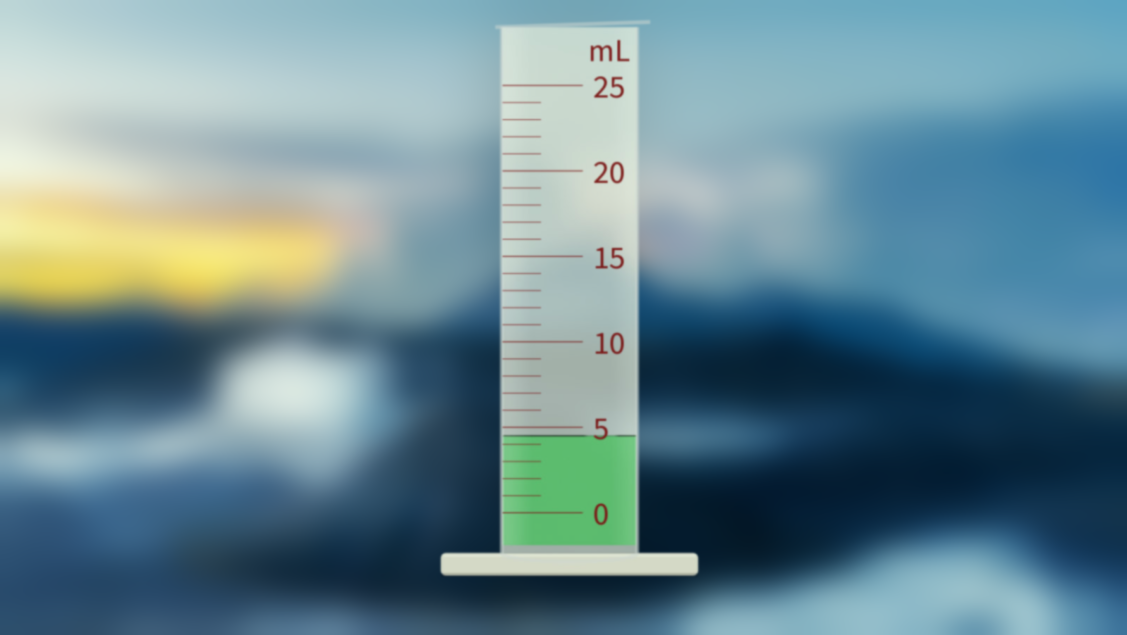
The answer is 4.5 mL
